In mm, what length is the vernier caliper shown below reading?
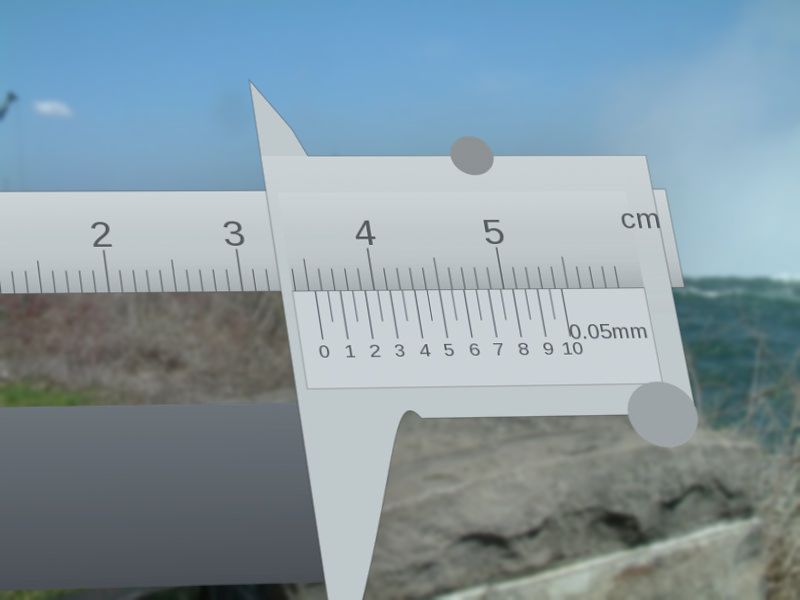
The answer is 35.5 mm
